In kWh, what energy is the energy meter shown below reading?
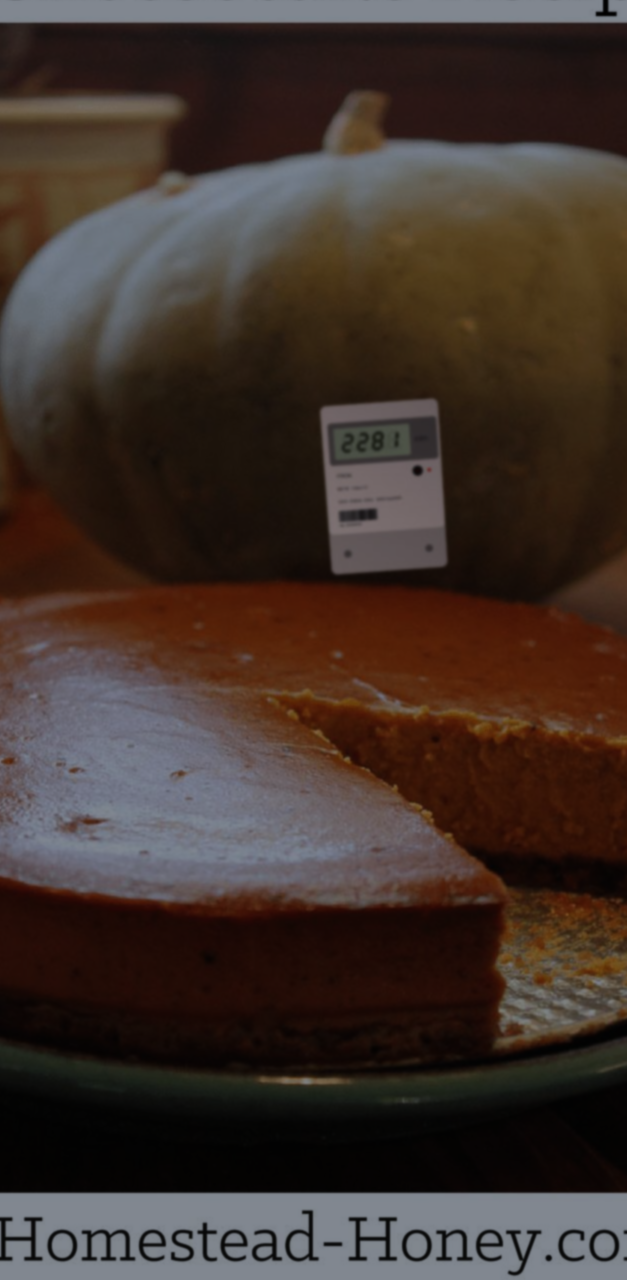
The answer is 2281 kWh
